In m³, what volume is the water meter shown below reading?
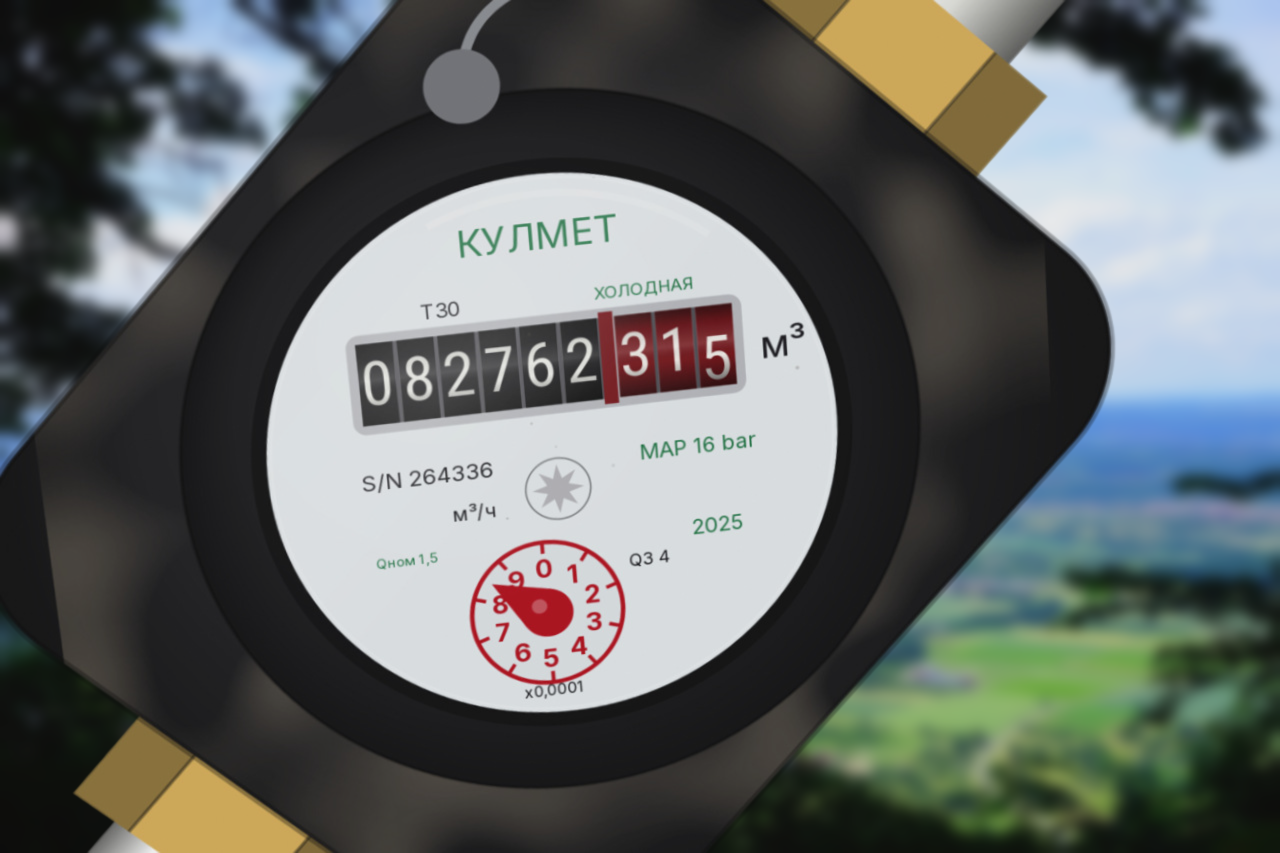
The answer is 82762.3148 m³
